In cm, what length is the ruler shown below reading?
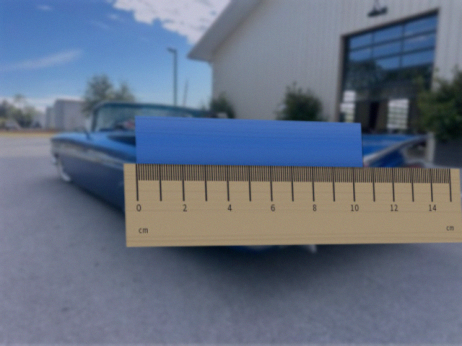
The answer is 10.5 cm
